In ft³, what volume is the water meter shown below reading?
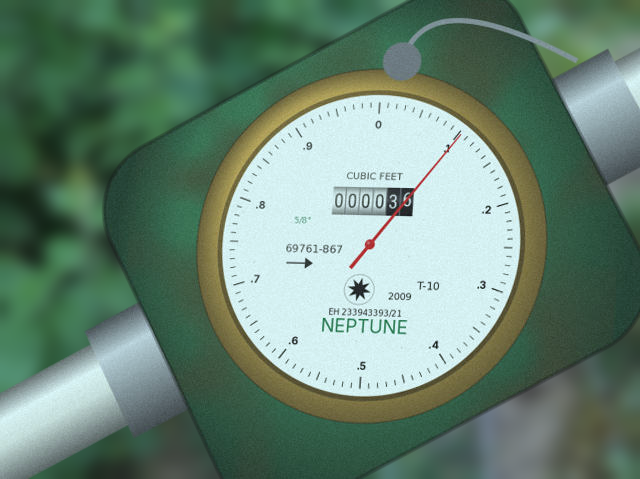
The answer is 36.10 ft³
